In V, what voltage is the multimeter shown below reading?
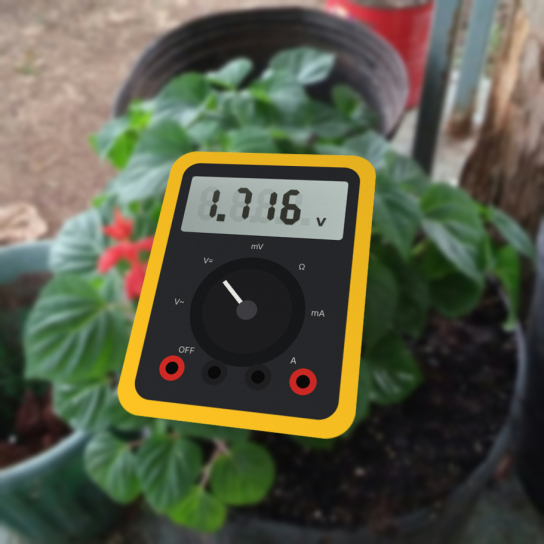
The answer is 1.716 V
